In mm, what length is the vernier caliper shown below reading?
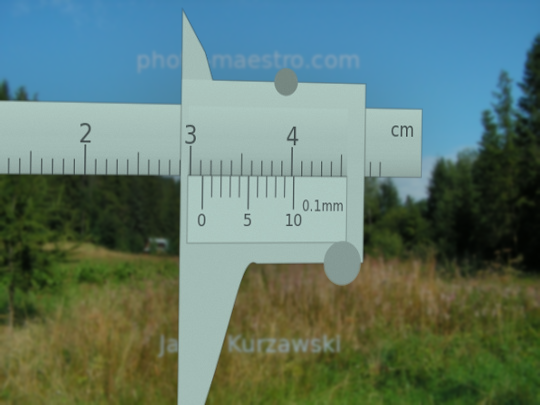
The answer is 31.2 mm
